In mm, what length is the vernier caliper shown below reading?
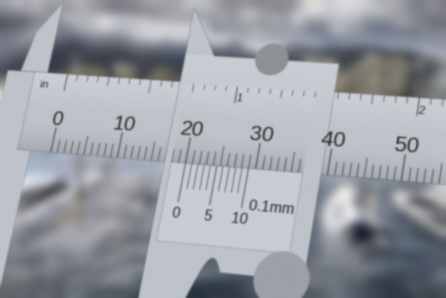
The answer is 20.0 mm
